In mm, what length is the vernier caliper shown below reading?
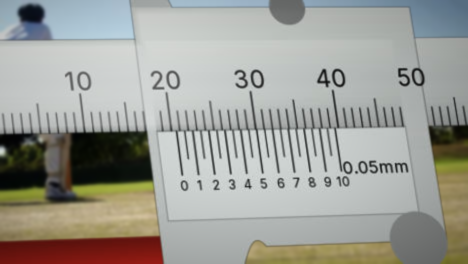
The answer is 20.6 mm
